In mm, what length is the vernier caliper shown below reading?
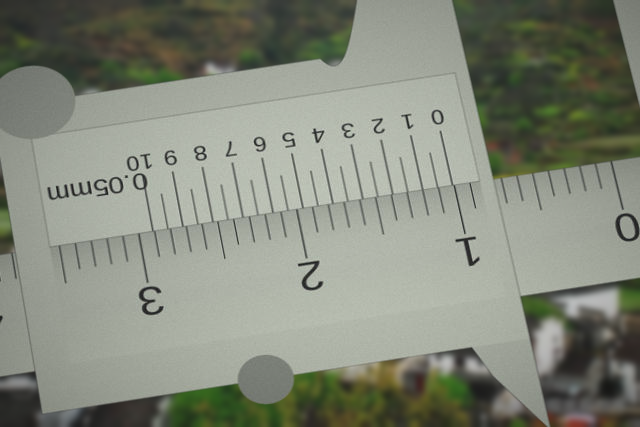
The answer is 10.1 mm
